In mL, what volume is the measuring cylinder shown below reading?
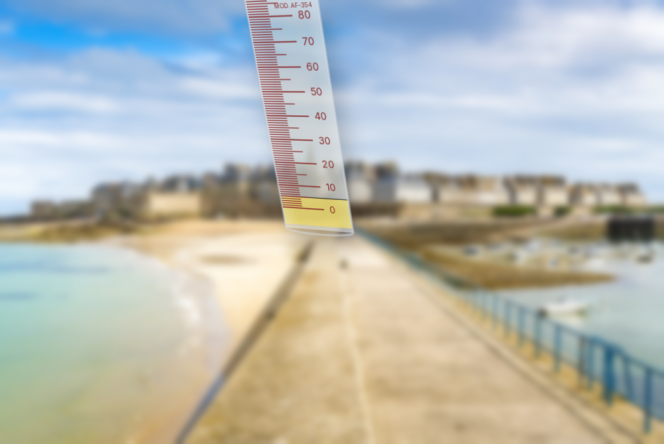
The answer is 5 mL
